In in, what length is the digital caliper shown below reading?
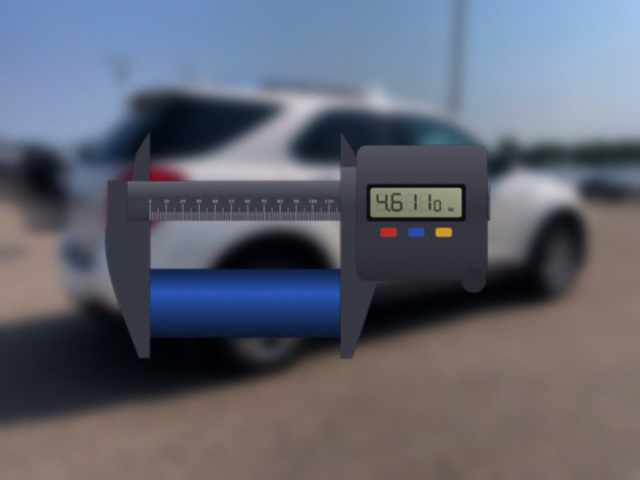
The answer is 4.6110 in
